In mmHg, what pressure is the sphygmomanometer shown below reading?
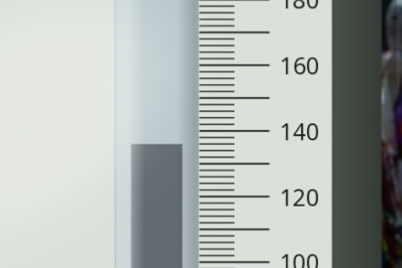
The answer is 136 mmHg
